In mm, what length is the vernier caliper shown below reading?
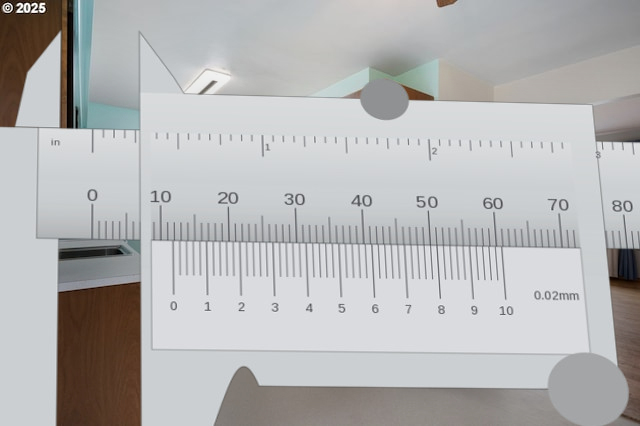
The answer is 11.8 mm
